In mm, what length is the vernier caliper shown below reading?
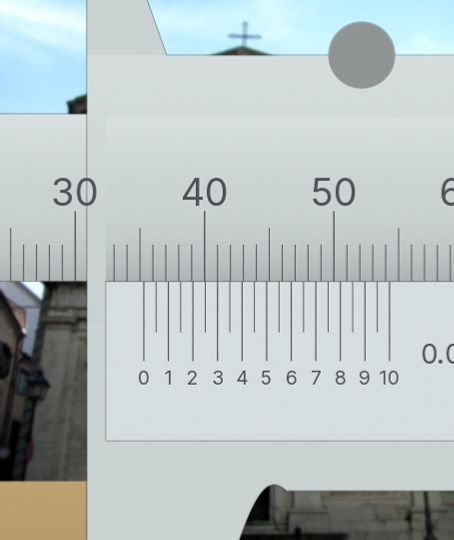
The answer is 35.3 mm
